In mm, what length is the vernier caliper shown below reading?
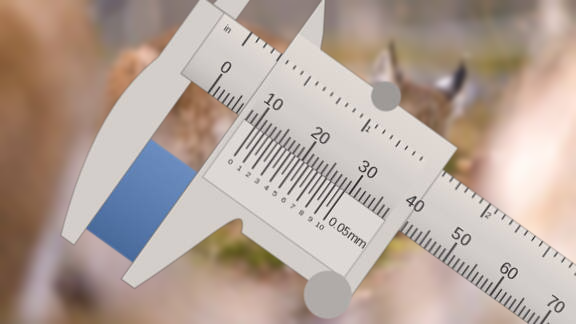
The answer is 10.0 mm
